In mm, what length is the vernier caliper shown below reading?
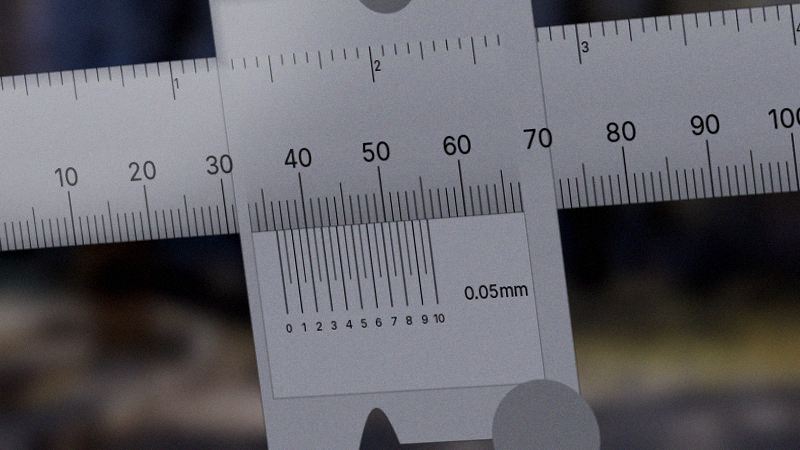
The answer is 36.2 mm
